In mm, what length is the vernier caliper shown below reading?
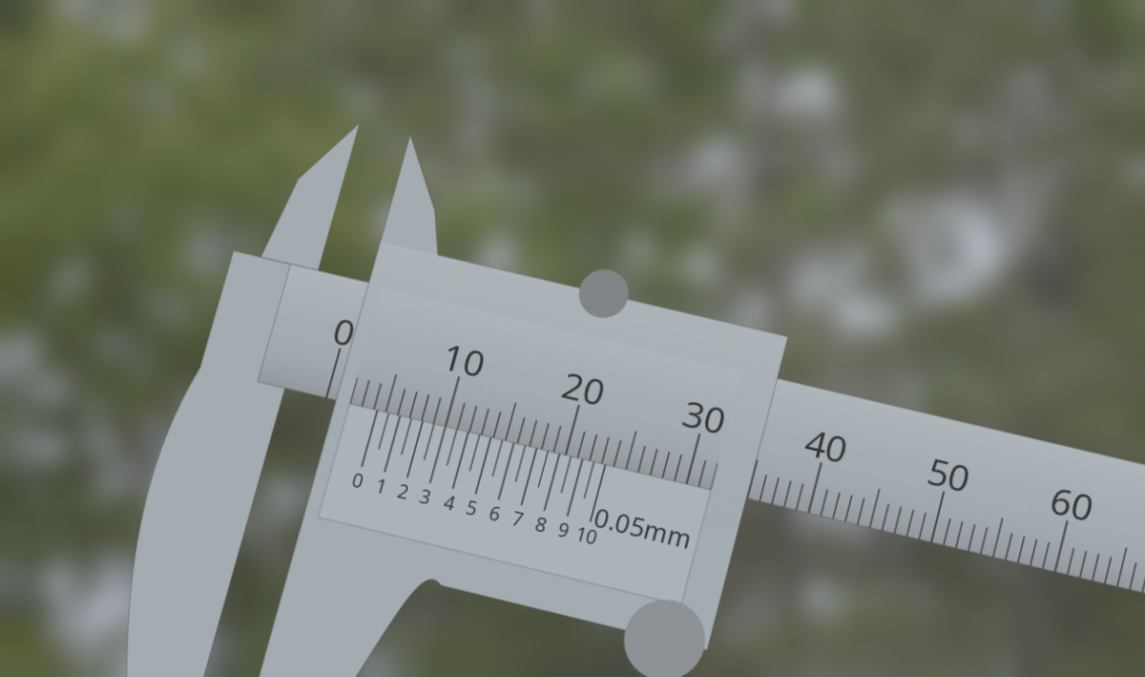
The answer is 4.3 mm
